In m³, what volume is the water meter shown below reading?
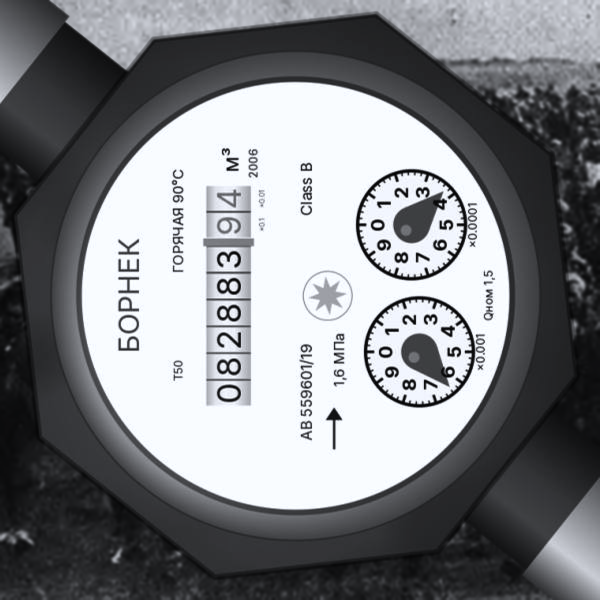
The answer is 82883.9463 m³
